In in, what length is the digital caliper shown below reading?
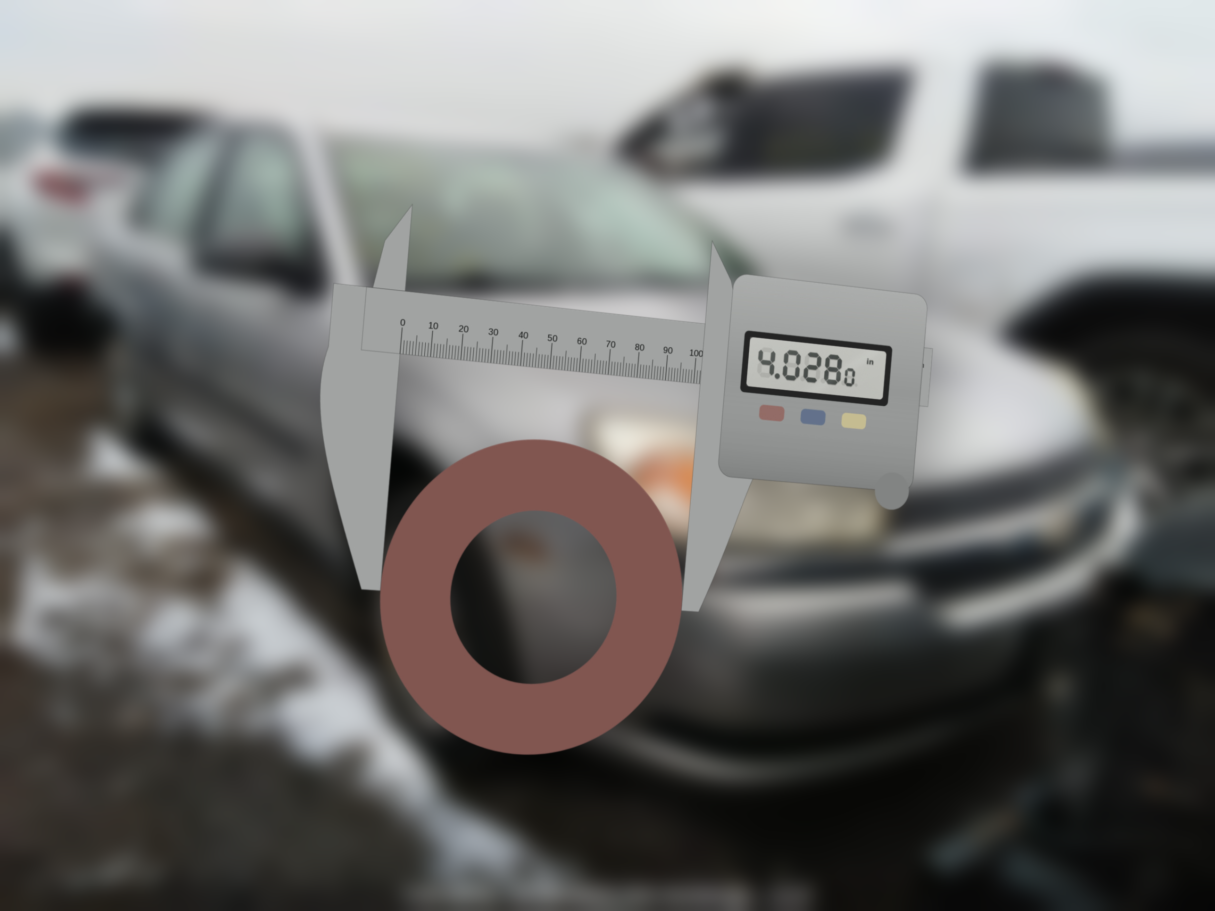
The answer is 4.0280 in
